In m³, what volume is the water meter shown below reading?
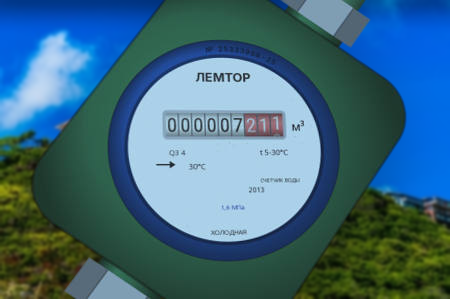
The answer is 7.211 m³
